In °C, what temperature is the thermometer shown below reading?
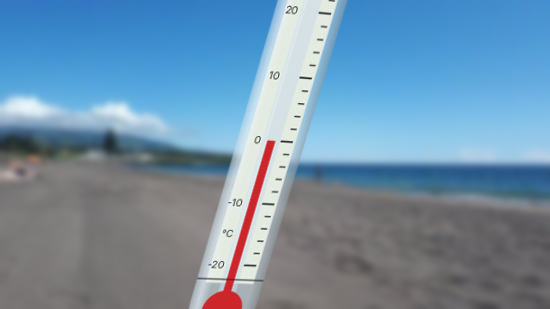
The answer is 0 °C
